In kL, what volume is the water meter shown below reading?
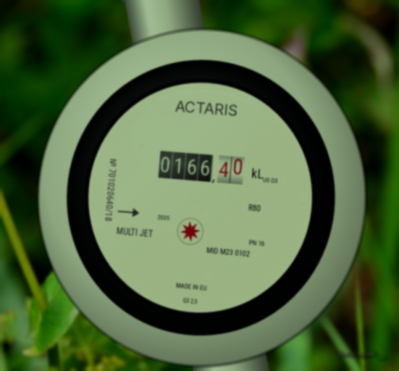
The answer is 166.40 kL
